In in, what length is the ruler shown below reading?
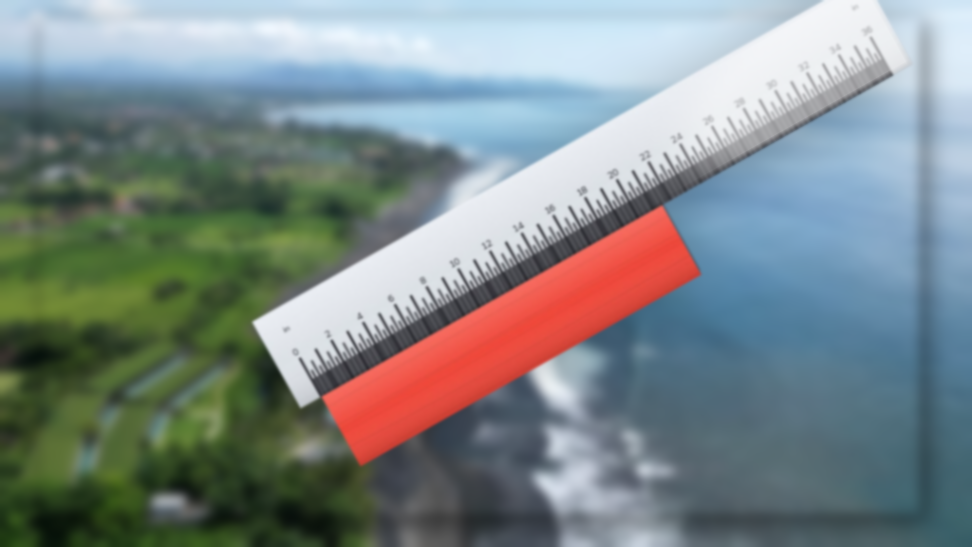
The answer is 21.5 in
